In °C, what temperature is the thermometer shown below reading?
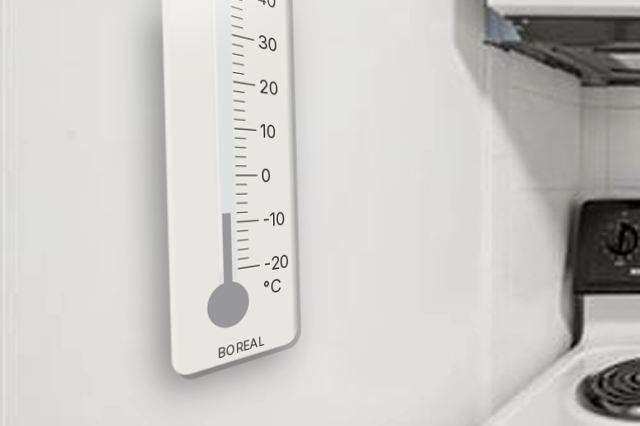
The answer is -8 °C
